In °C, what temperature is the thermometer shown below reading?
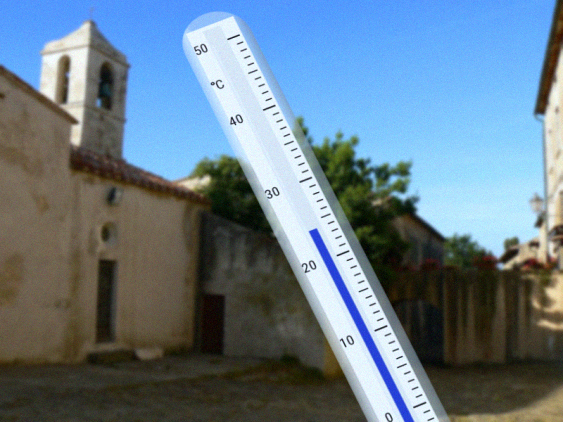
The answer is 24 °C
